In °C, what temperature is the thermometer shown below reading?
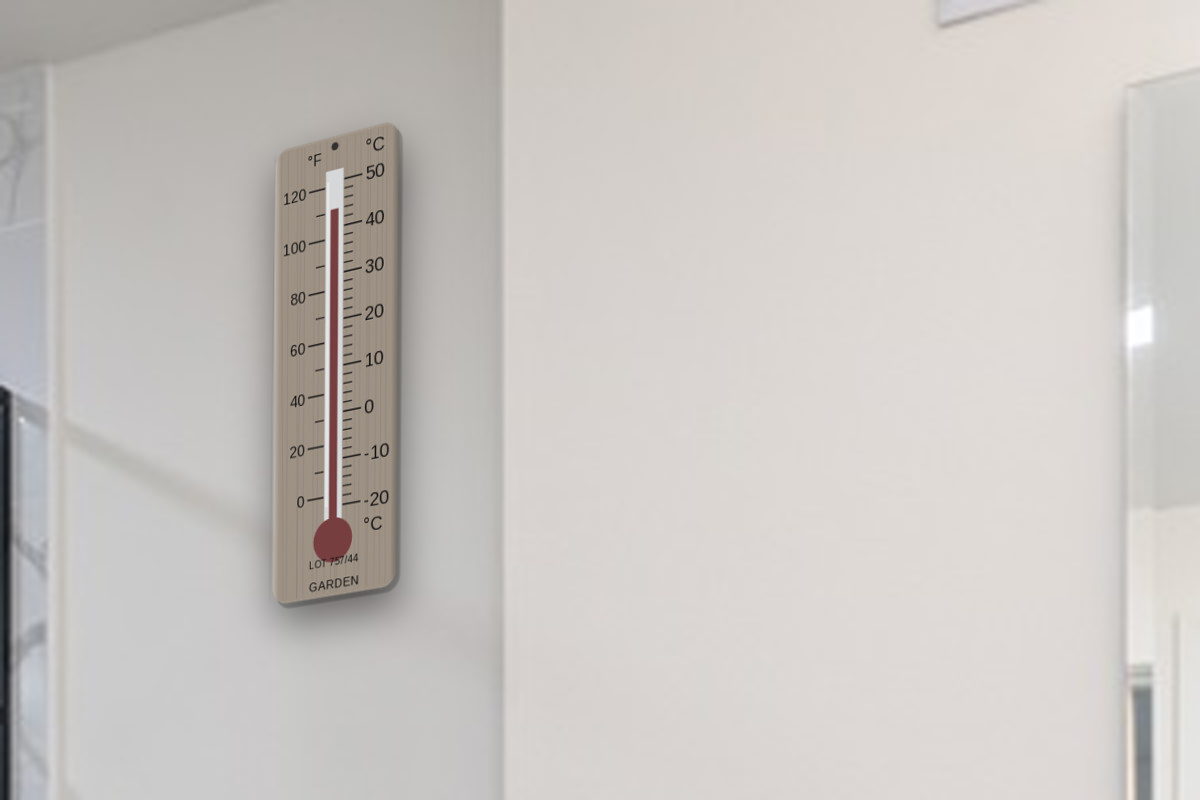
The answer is 44 °C
